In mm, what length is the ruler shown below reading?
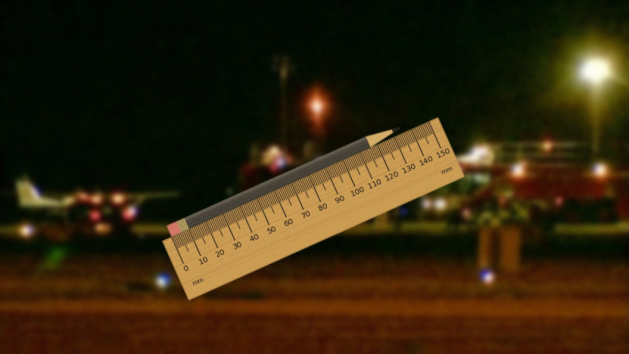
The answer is 135 mm
